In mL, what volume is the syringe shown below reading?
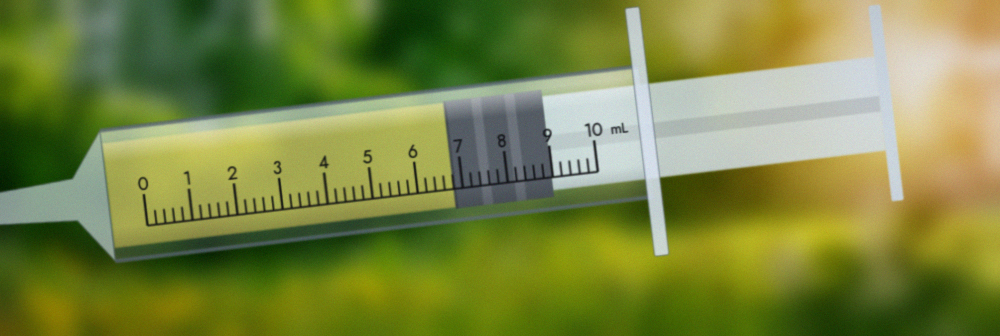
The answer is 6.8 mL
